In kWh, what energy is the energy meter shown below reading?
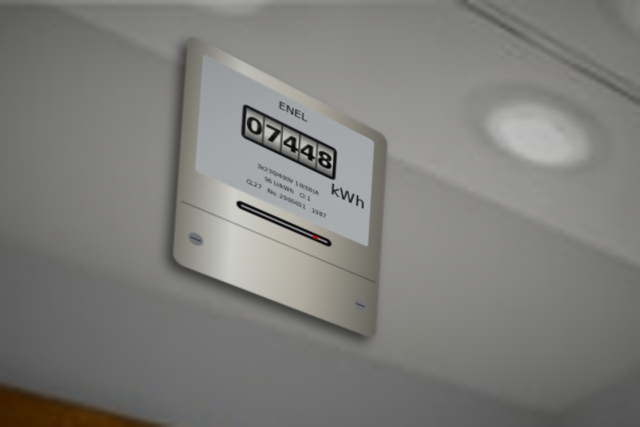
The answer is 7448 kWh
